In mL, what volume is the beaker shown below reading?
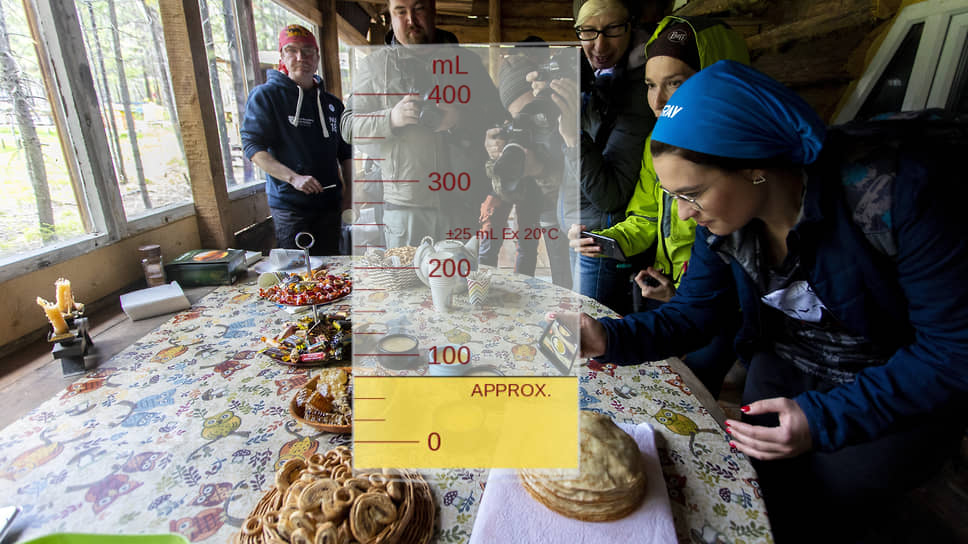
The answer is 75 mL
